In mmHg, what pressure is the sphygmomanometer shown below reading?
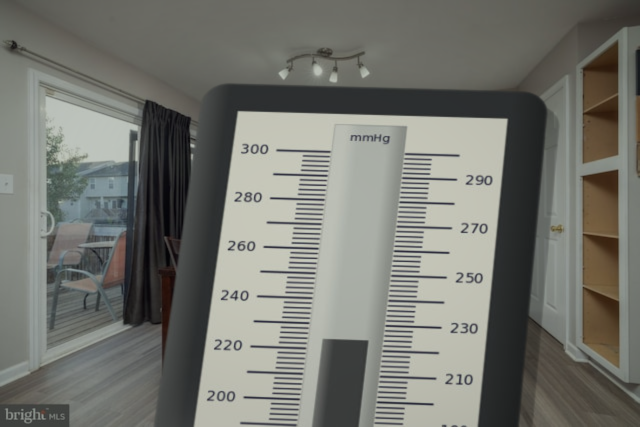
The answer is 224 mmHg
